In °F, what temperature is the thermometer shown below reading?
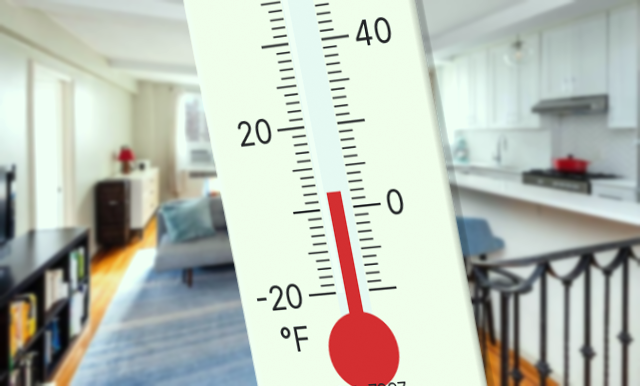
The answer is 4 °F
